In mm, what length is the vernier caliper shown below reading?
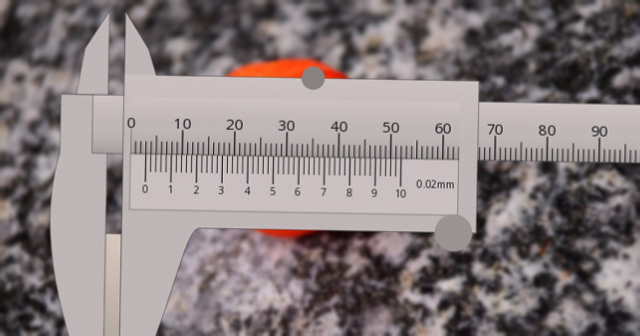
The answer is 3.0 mm
